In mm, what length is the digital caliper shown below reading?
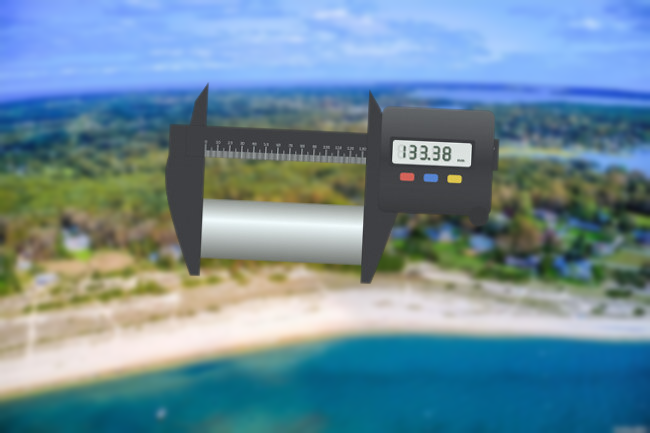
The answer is 133.38 mm
